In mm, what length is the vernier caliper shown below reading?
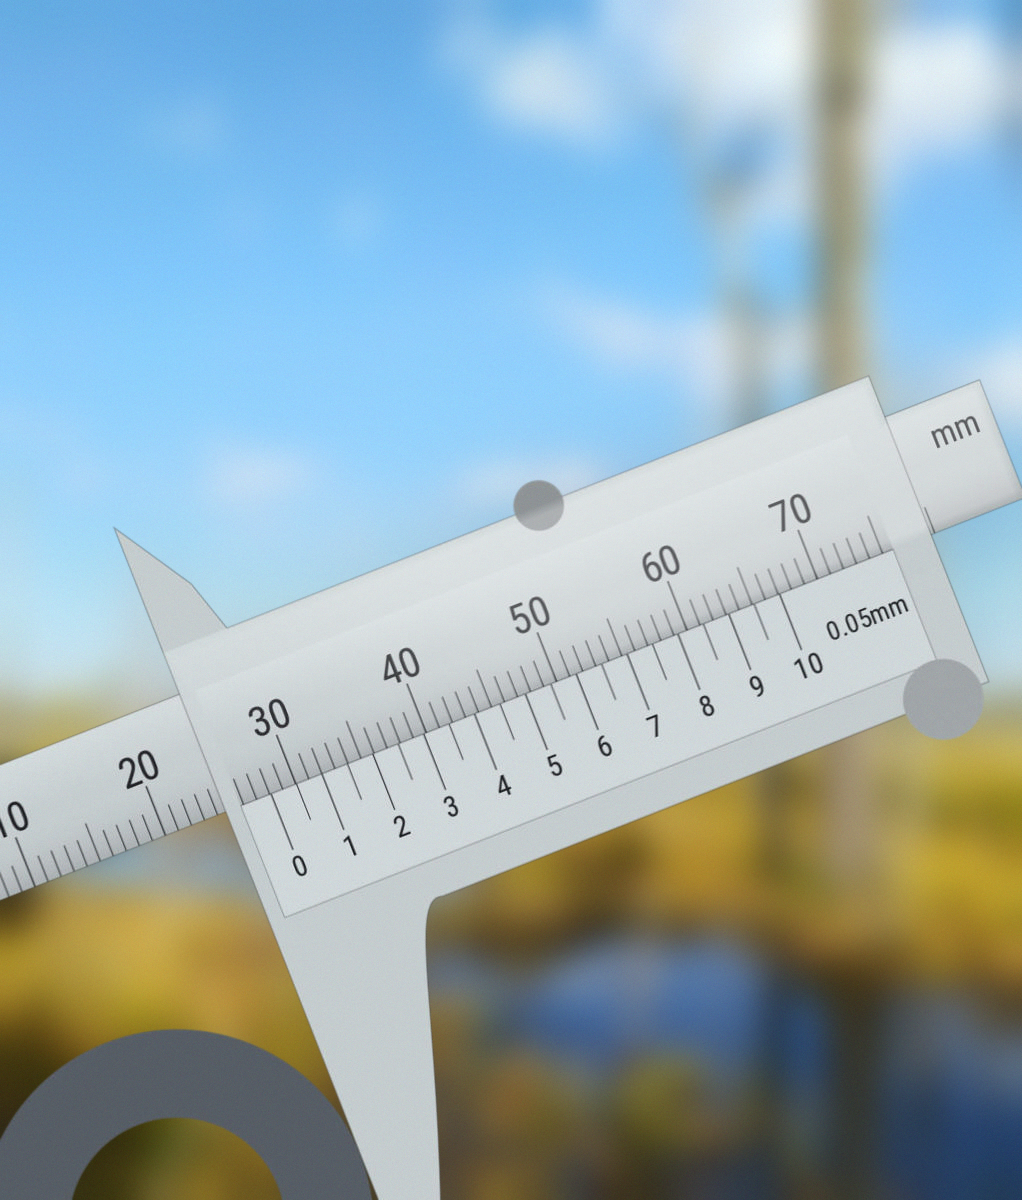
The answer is 28.1 mm
